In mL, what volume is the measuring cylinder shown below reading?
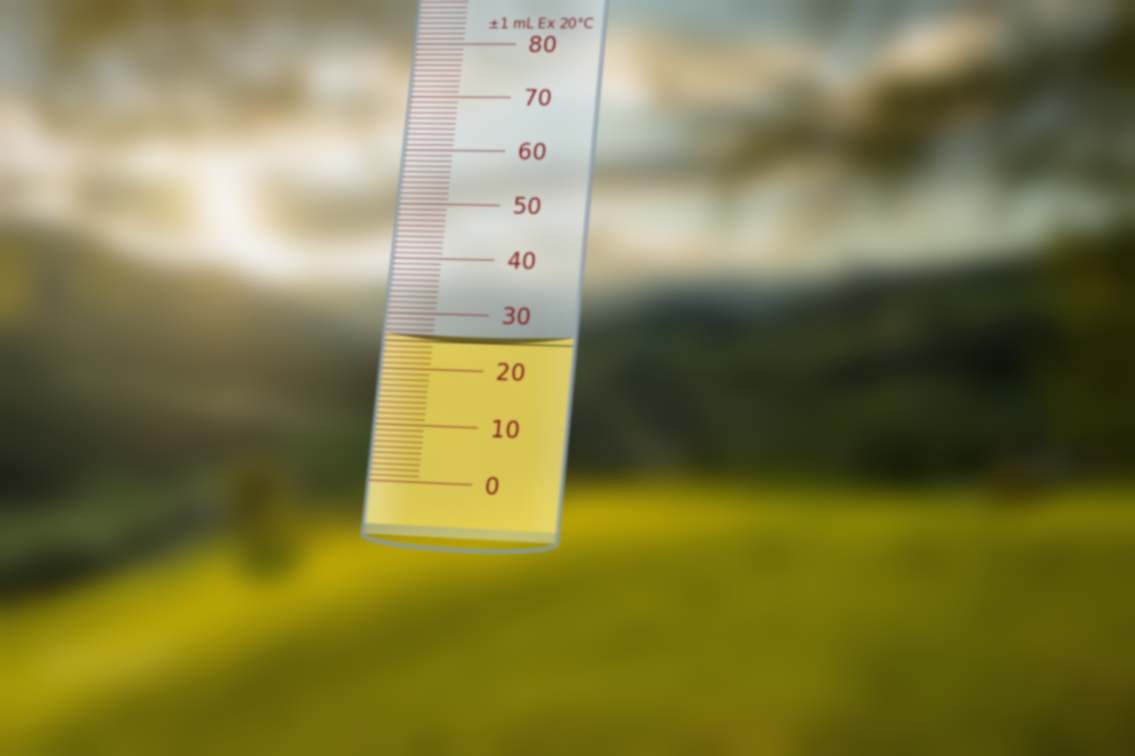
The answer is 25 mL
